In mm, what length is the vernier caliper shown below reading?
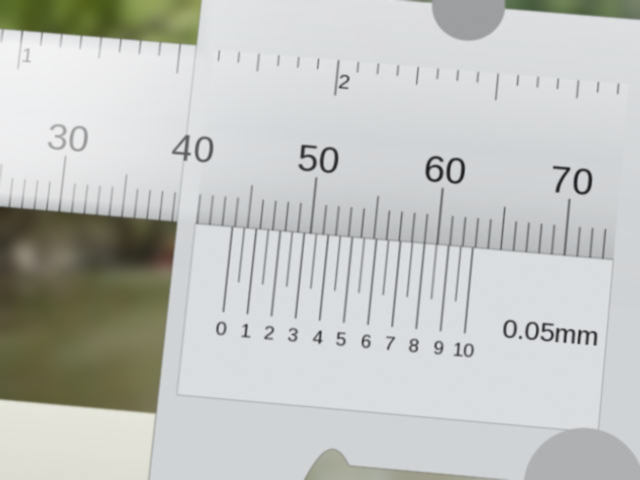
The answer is 43.8 mm
